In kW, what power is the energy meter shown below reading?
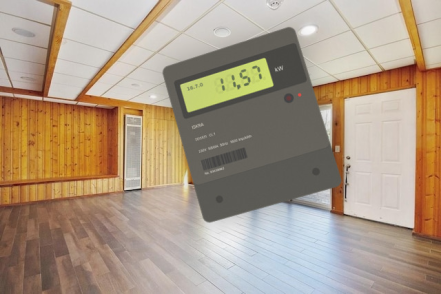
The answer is 11.57 kW
